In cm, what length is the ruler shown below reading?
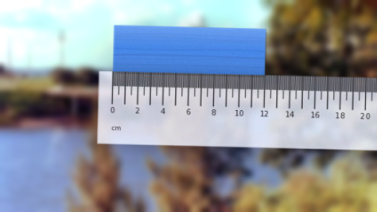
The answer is 12 cm
